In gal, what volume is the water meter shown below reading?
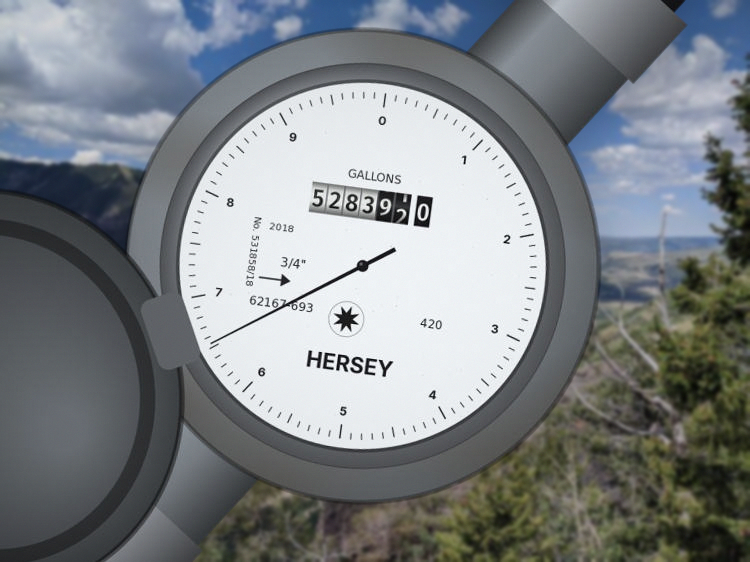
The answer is 5283916.5 gal
